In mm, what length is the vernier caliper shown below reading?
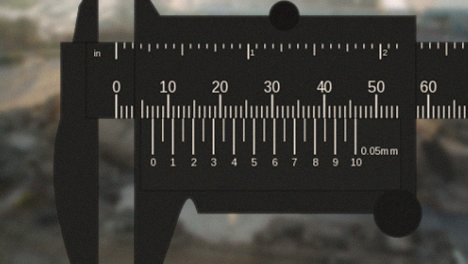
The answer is 7.0 mm
